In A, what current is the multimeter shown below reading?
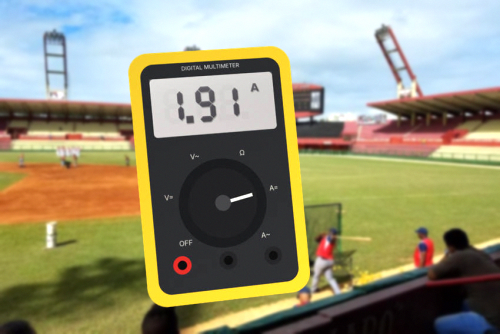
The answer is 1.91 A
